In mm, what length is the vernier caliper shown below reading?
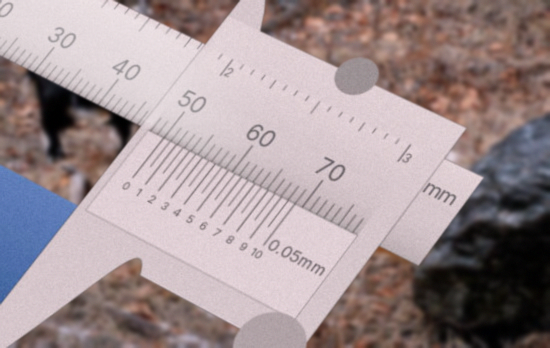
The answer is 50.0 mm
